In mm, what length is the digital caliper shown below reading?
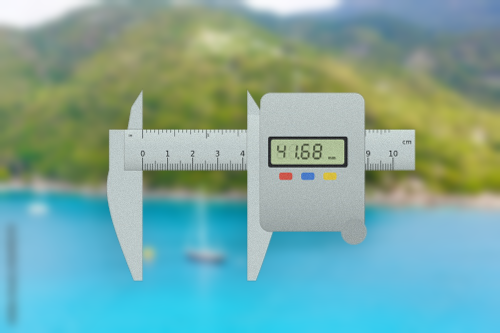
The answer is 41.68 mm
